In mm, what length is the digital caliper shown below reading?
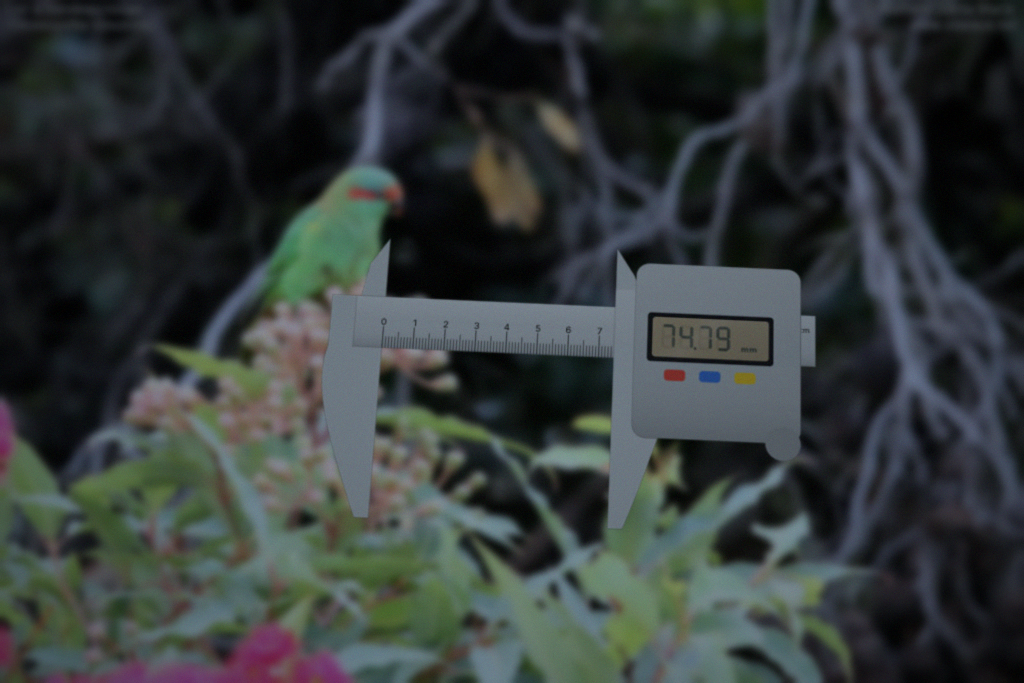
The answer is 74.79 mm
